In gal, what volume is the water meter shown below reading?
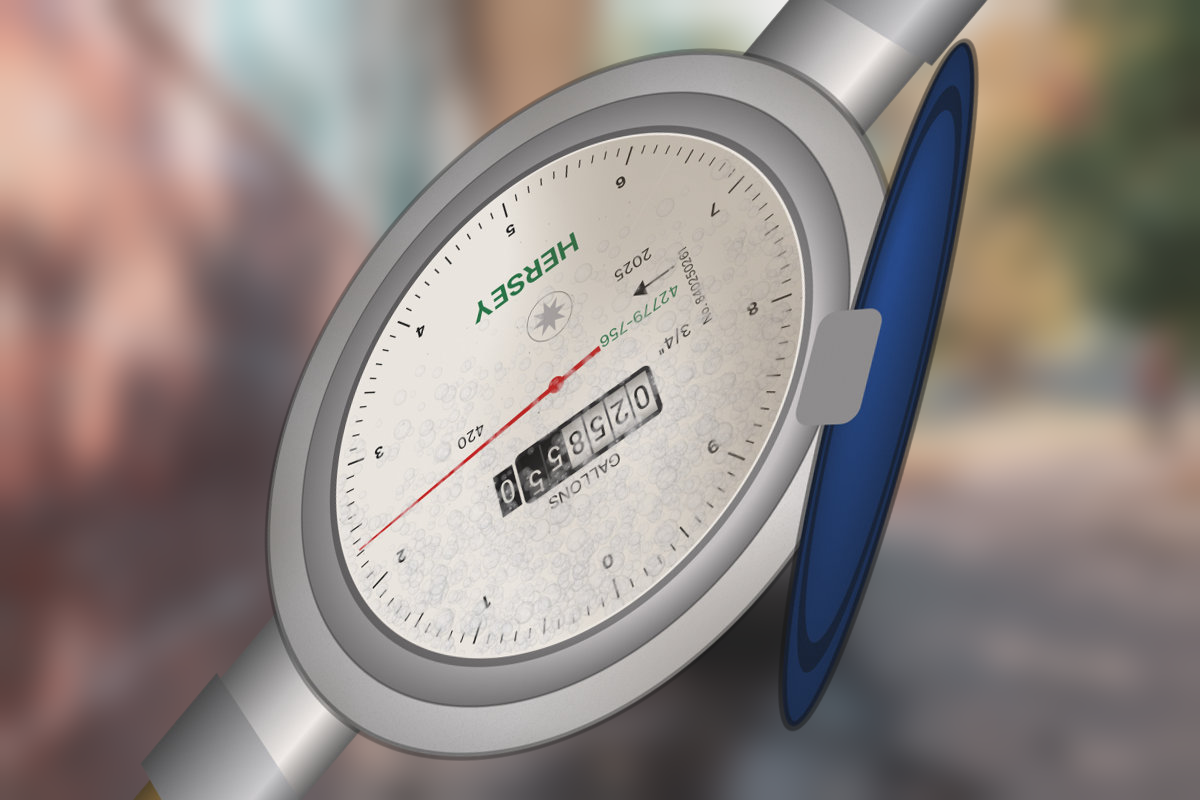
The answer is 258552.3 gal
